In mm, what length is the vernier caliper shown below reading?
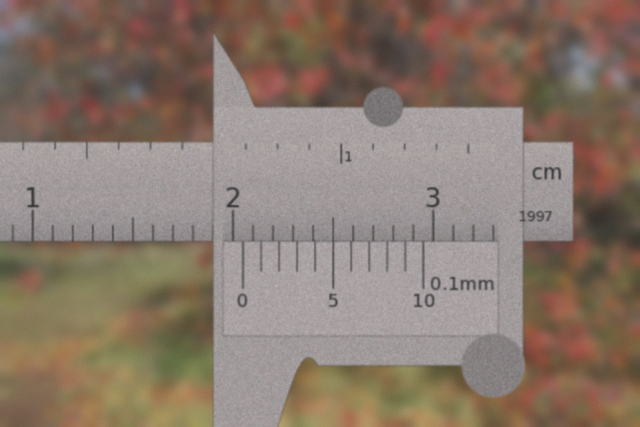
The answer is 20.5 mm
